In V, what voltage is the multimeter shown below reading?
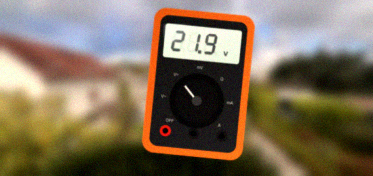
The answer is 21.9 V
